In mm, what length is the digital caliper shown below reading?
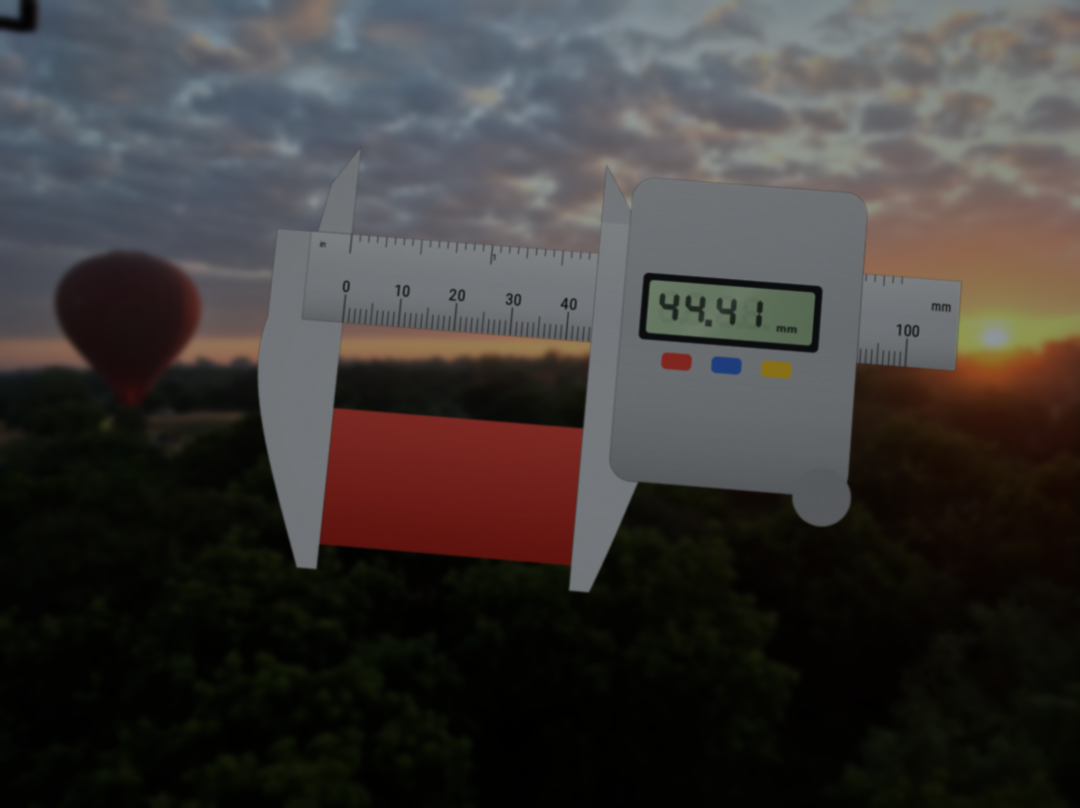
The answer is 44.41 mm
